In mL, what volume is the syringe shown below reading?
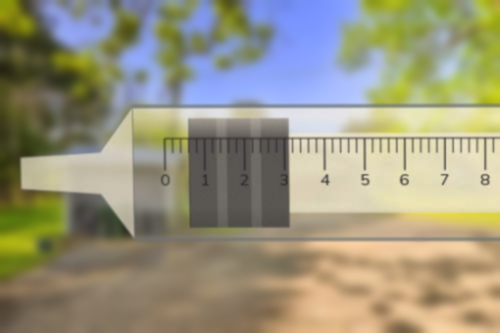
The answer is 0.6 mL
